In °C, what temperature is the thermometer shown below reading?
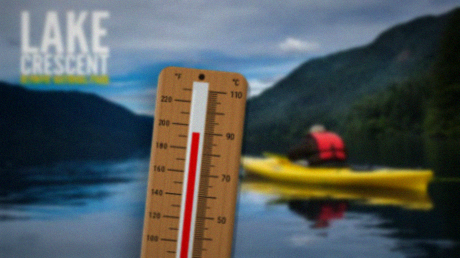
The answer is 90 °C
